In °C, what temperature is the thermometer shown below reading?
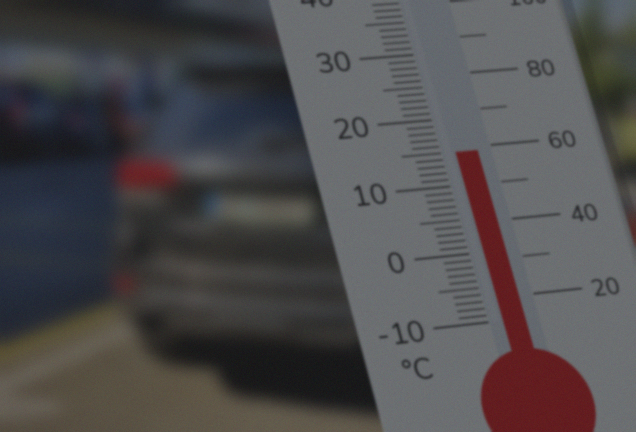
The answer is 15 °C
